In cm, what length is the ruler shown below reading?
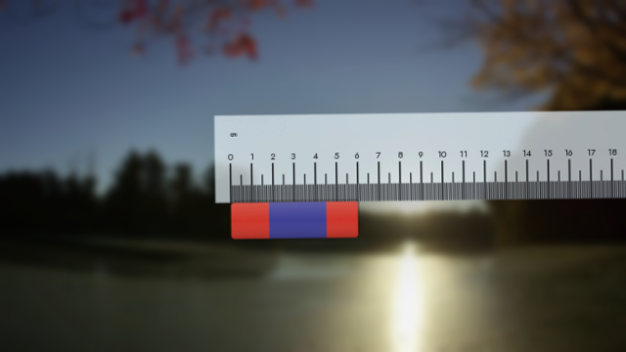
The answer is 6 cm
